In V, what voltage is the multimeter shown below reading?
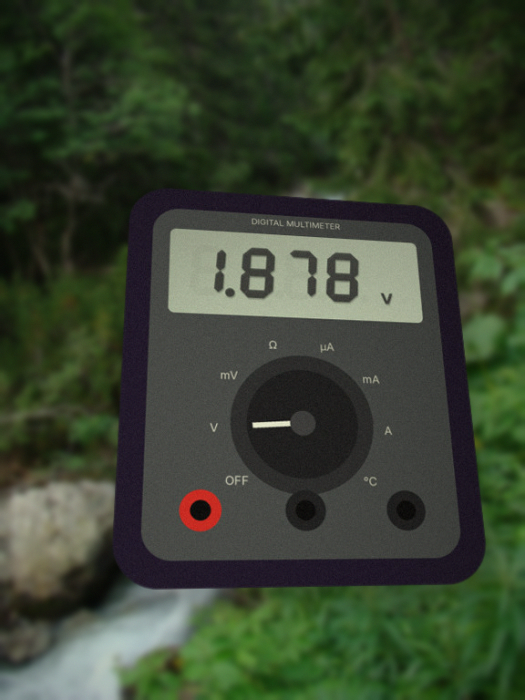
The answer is 1.878 V
